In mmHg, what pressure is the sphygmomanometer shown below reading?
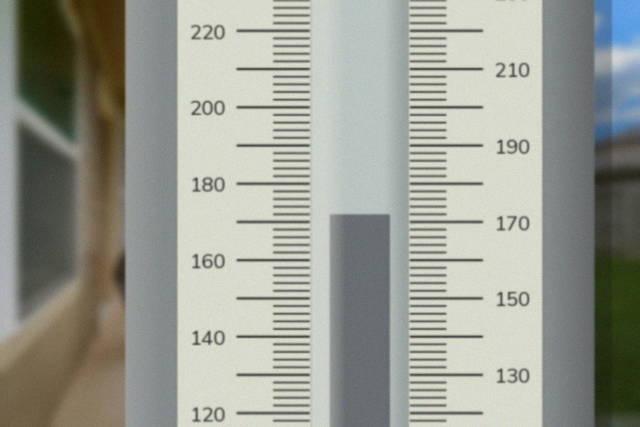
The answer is 172 mmHg
